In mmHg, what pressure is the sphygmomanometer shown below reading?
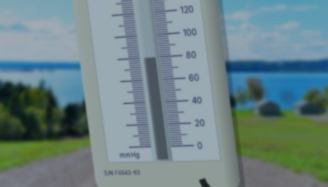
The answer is 80 mmHg
